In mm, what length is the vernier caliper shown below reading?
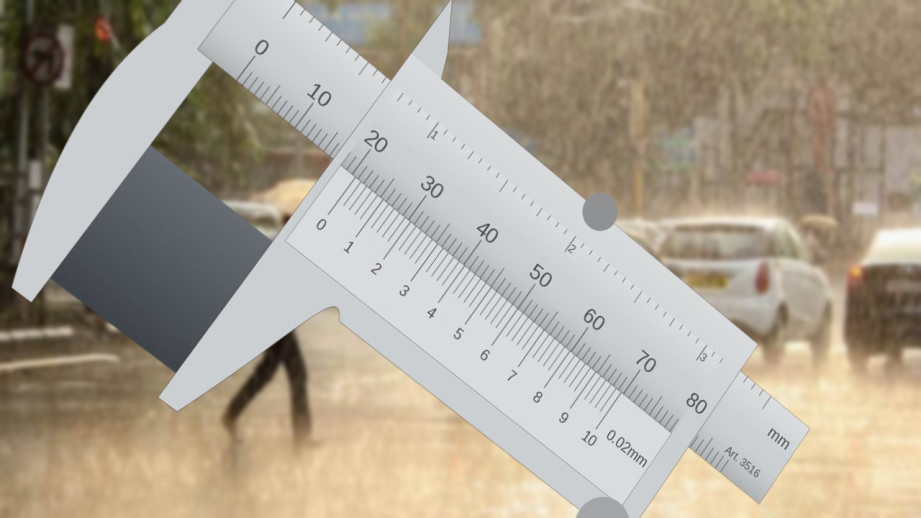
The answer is 20.6 mm
